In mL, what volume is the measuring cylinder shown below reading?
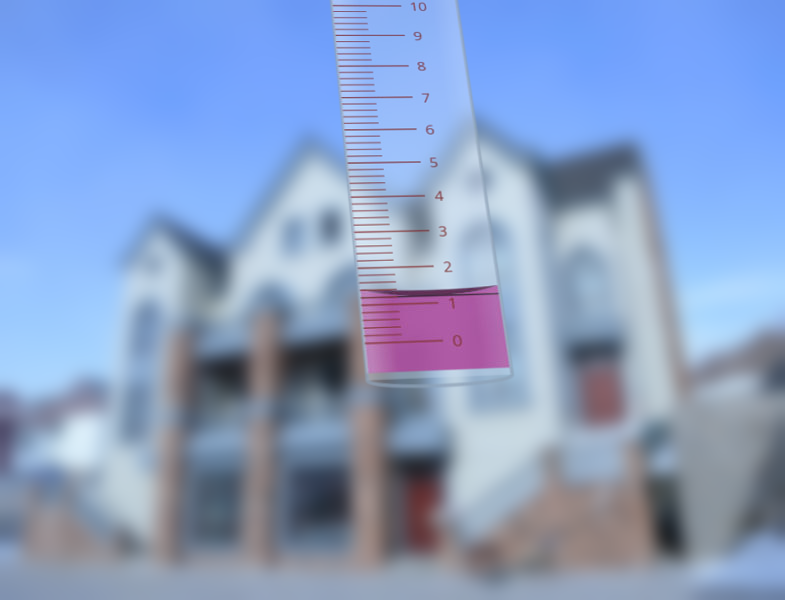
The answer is 1.2 mL
